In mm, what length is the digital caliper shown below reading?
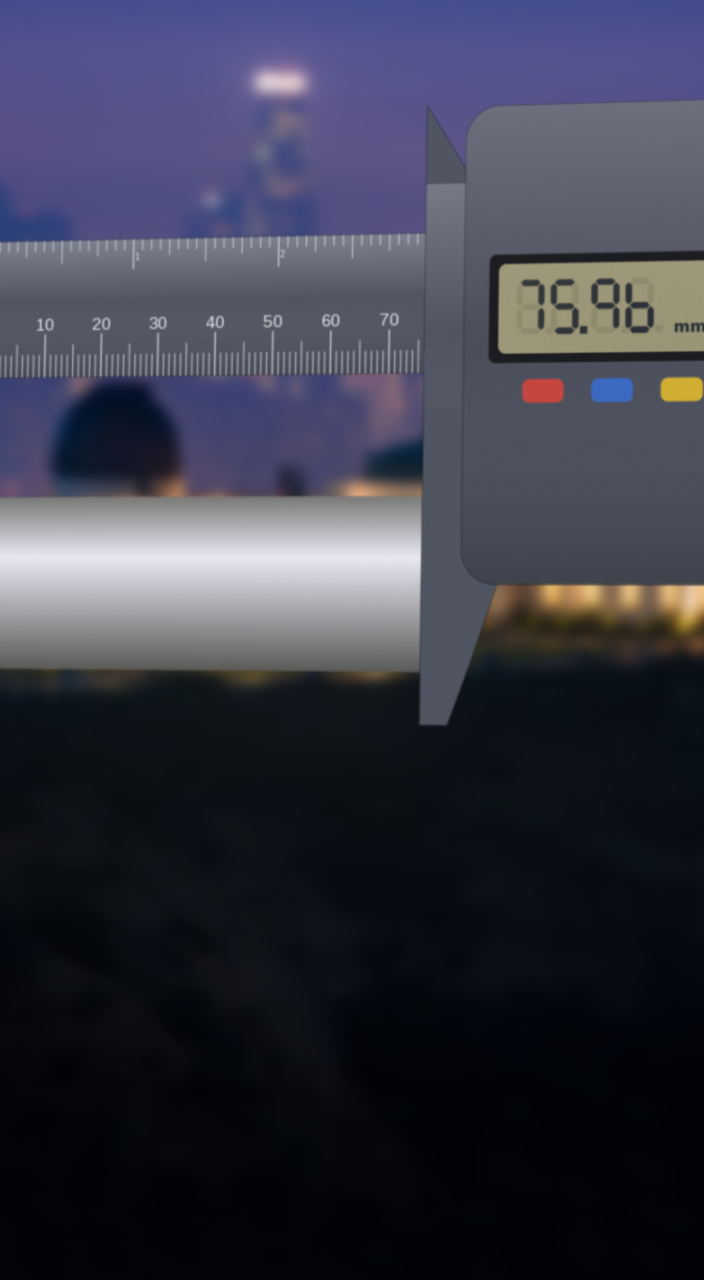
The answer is 75.96 mm
